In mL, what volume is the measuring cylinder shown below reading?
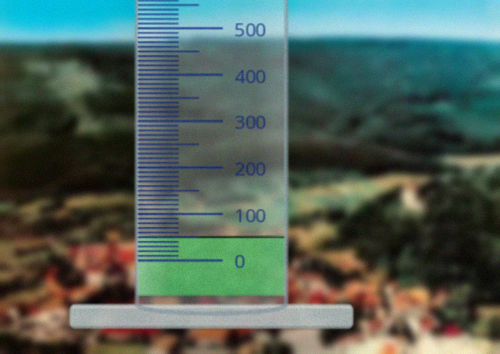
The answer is 50 mL
